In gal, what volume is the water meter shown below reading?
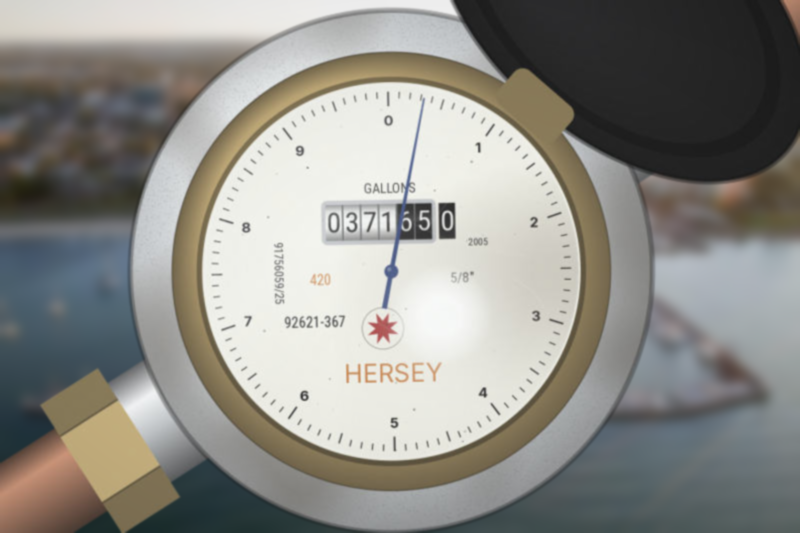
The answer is 371650.3 gal
